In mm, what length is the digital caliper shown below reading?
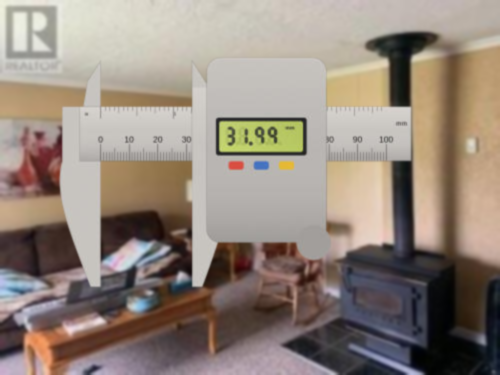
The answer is 31.99 mm
